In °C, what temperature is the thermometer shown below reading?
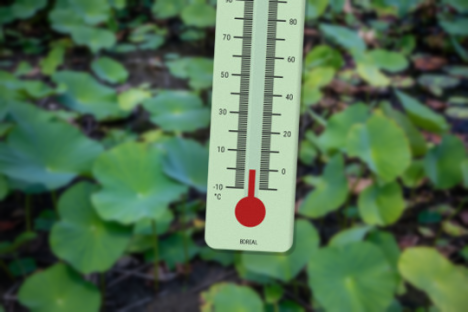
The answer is 0 °C
